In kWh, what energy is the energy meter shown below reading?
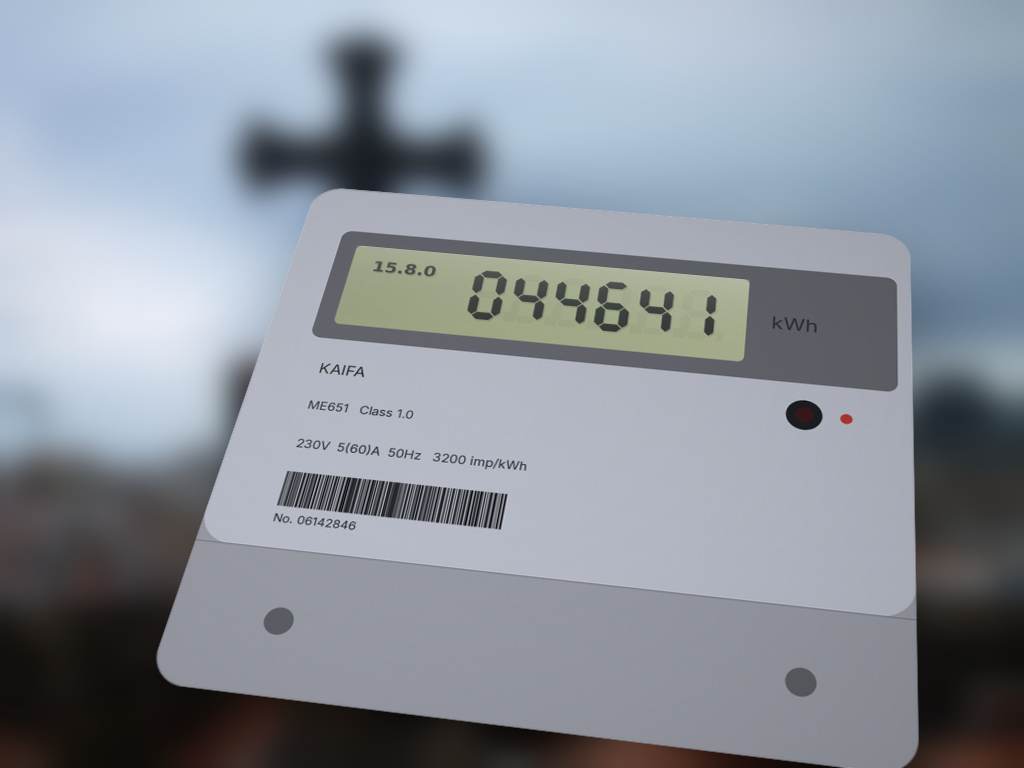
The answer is 44641 kWh
